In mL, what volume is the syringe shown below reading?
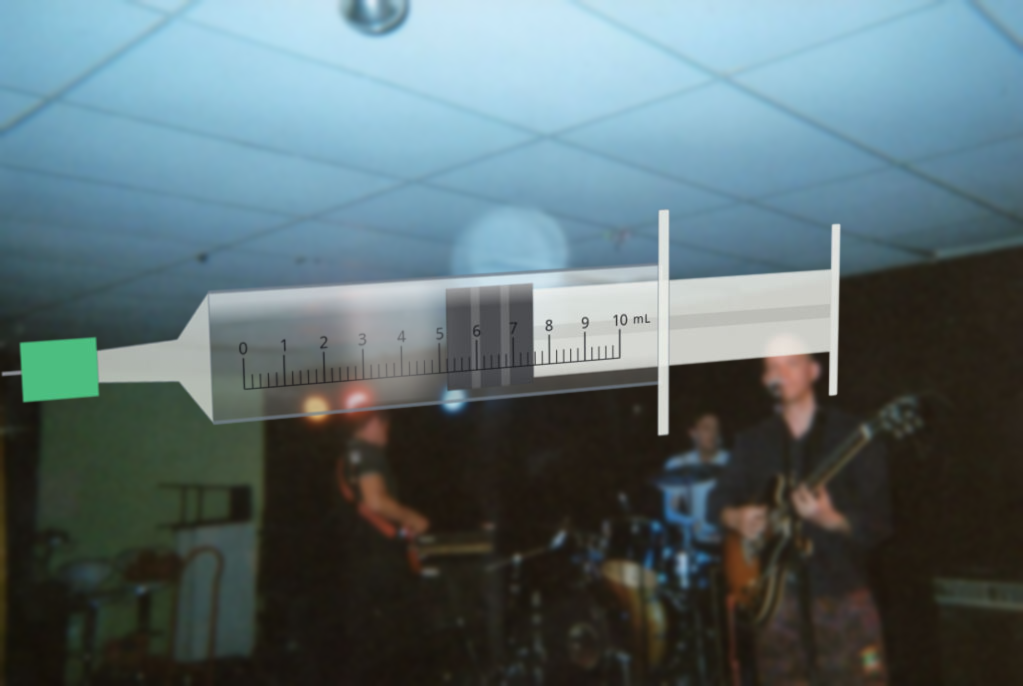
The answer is 5.2 mL
